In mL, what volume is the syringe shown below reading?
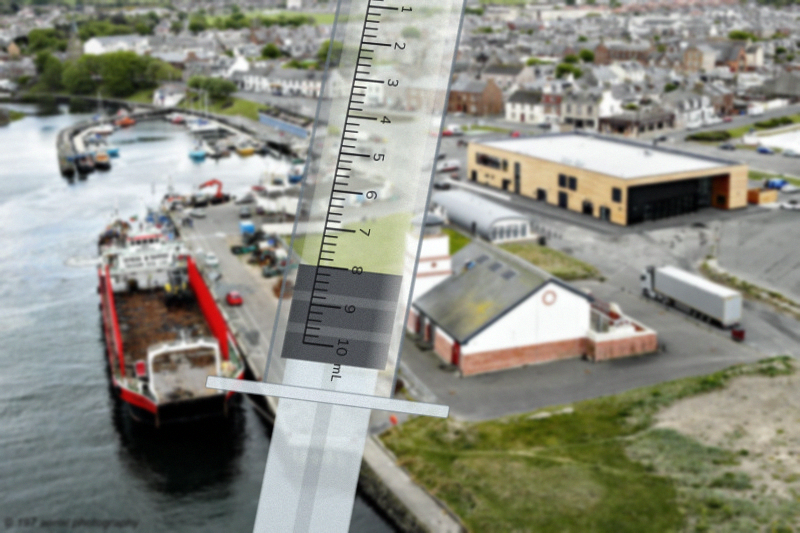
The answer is 8 mL
